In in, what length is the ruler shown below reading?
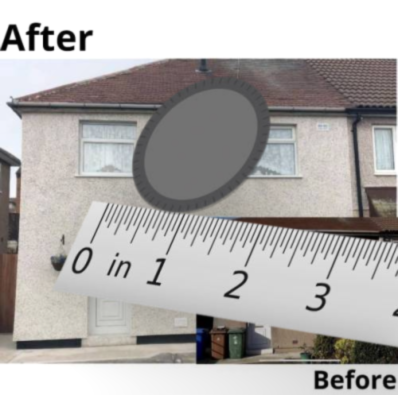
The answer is 1.625 in
